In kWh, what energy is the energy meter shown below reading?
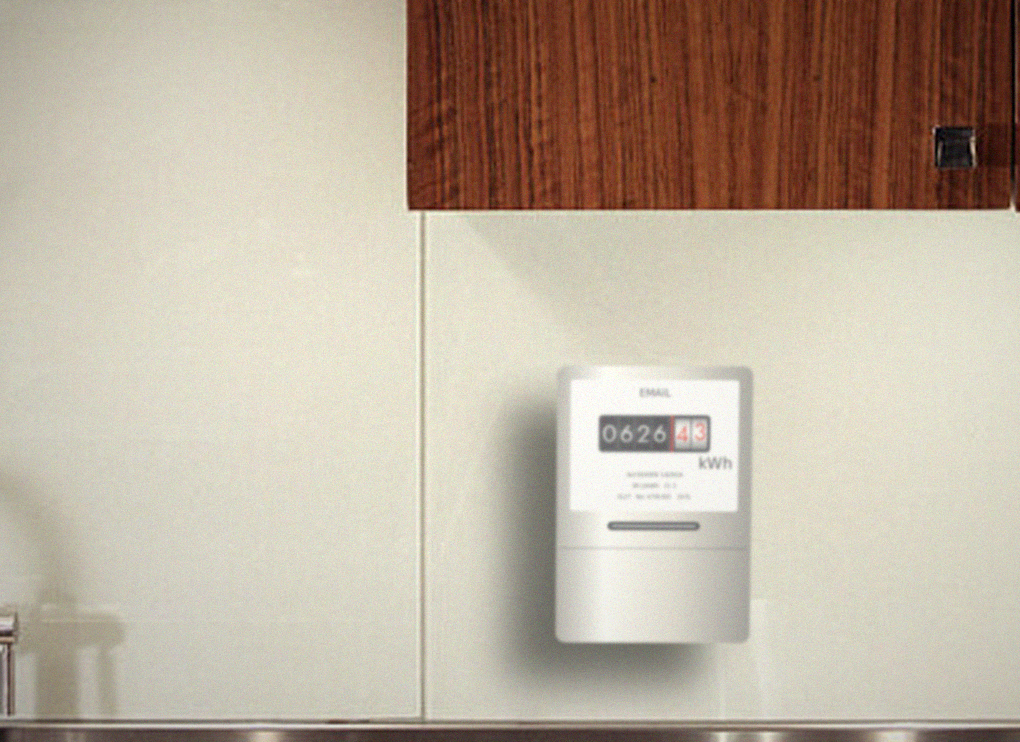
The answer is 626.43 kWh
